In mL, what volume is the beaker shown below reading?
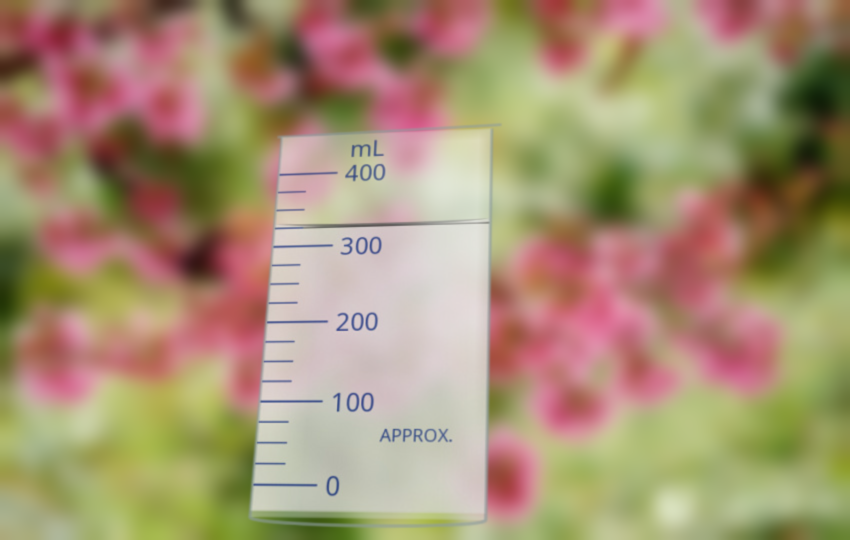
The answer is 325 mL
